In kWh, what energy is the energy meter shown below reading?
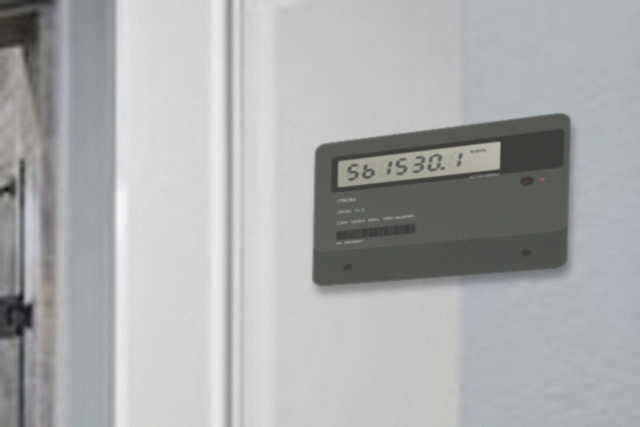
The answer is 561530.1 kWh
